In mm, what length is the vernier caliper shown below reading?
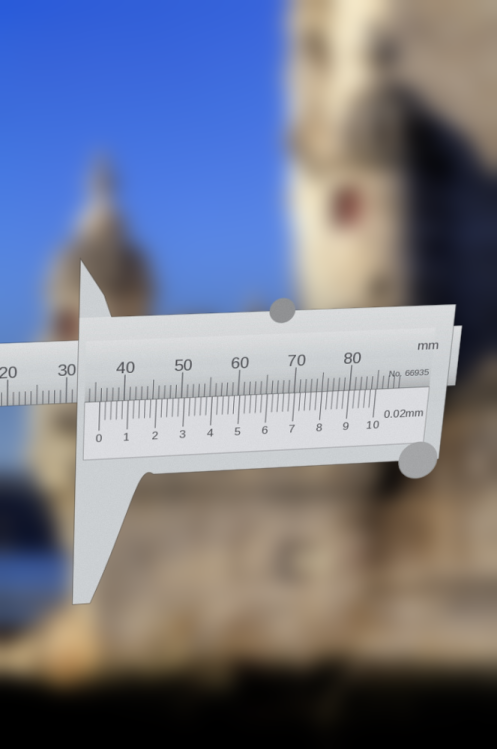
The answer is 35.8 mm
